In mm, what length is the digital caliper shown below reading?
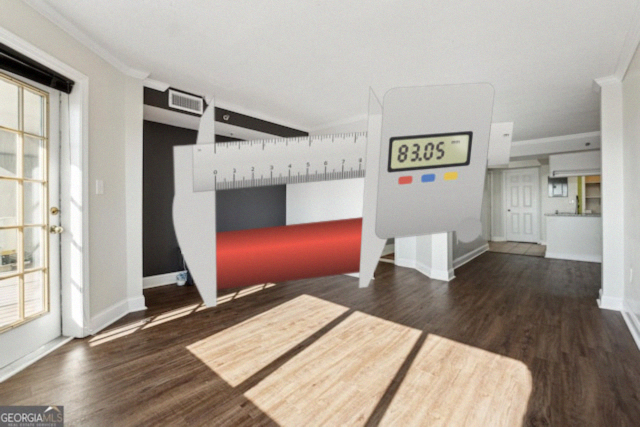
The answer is 83.05 mm
